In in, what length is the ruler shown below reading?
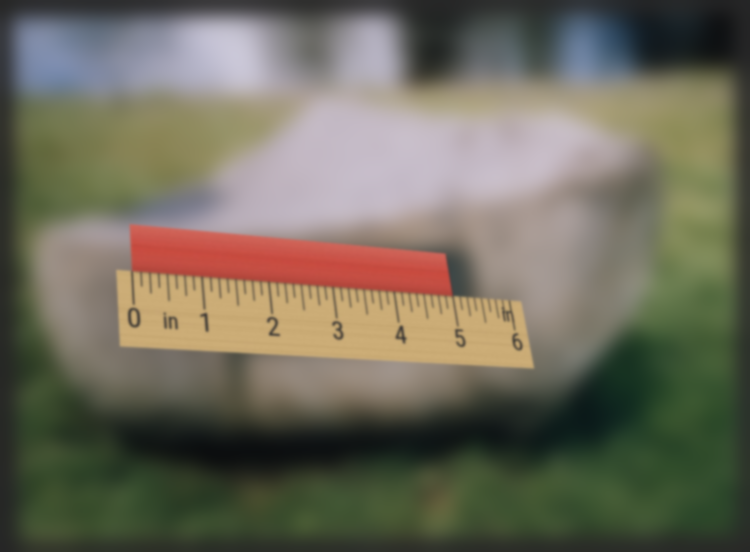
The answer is 5 in
